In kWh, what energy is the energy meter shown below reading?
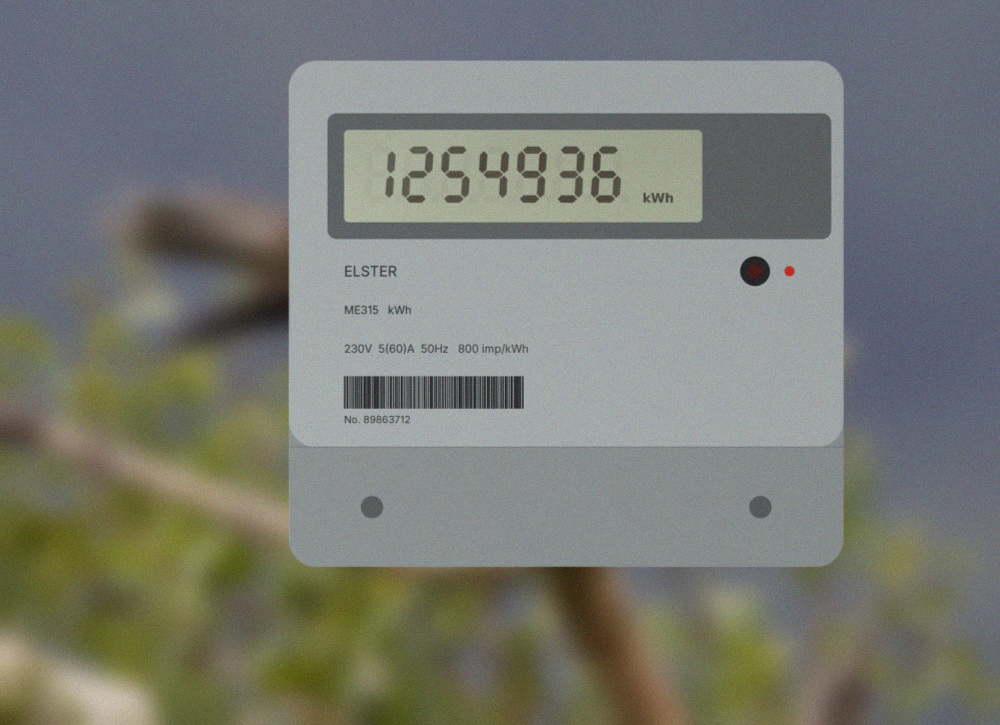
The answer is 1254936 kWh
